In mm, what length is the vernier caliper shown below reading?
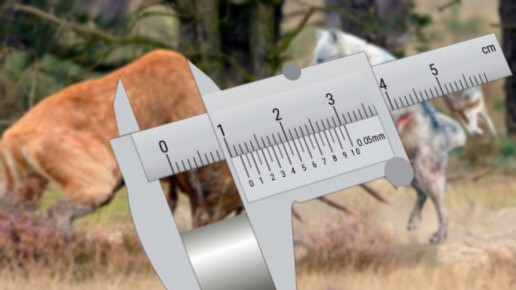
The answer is 11.5 mm
